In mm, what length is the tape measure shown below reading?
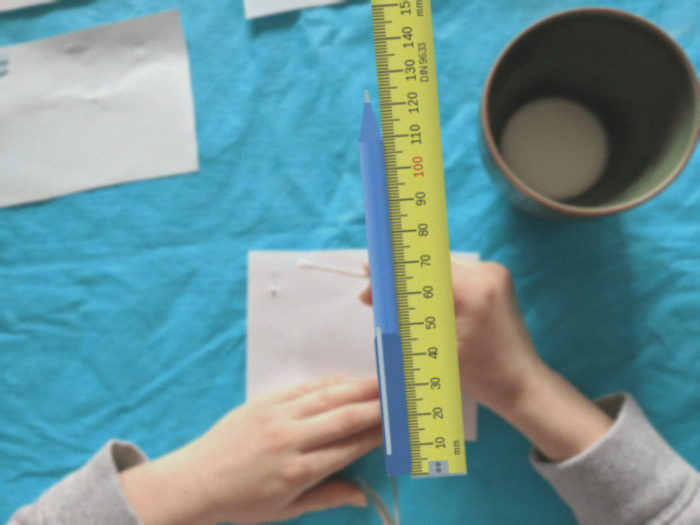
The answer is 125 mm
